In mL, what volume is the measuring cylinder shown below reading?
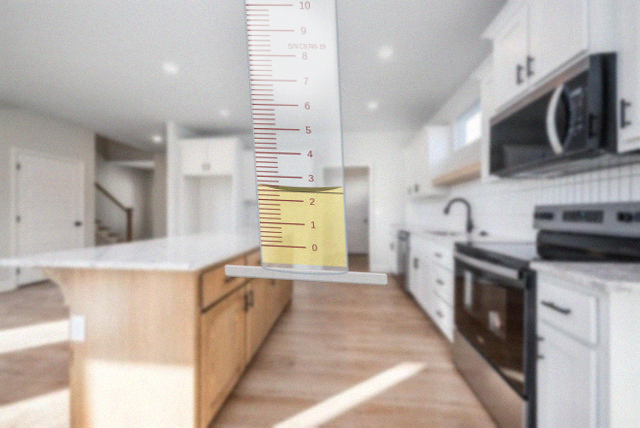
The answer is 2.4 mL
